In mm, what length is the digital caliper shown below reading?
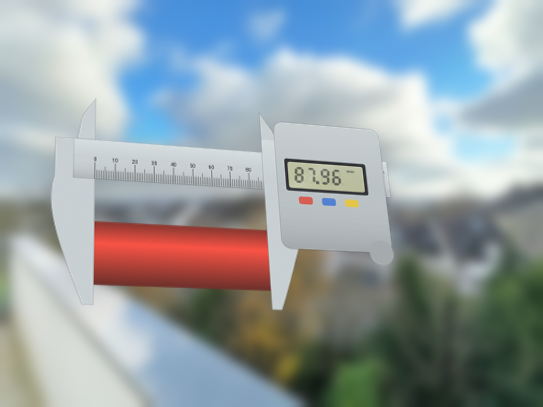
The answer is 87.96 mm
